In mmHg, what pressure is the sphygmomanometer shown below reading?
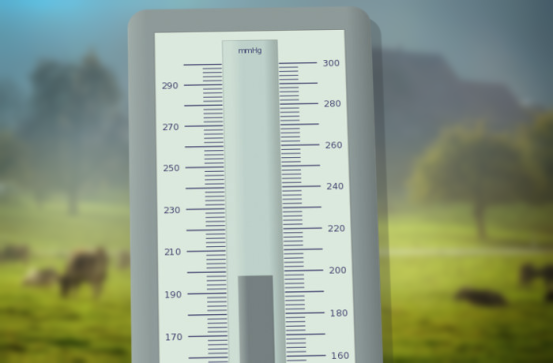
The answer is 198 mmHg
